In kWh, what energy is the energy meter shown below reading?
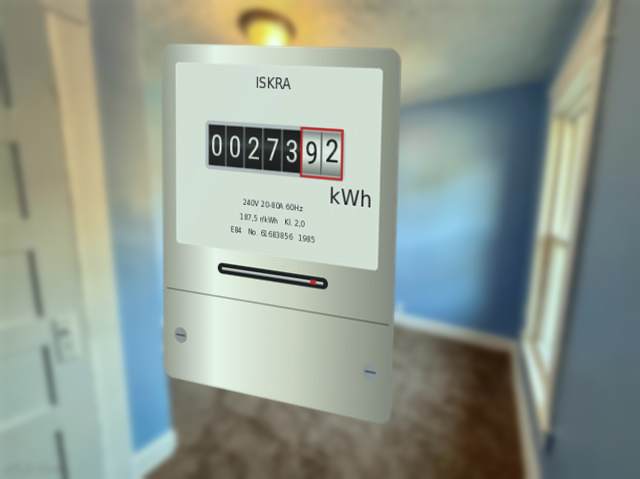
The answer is 273.92 kWh
